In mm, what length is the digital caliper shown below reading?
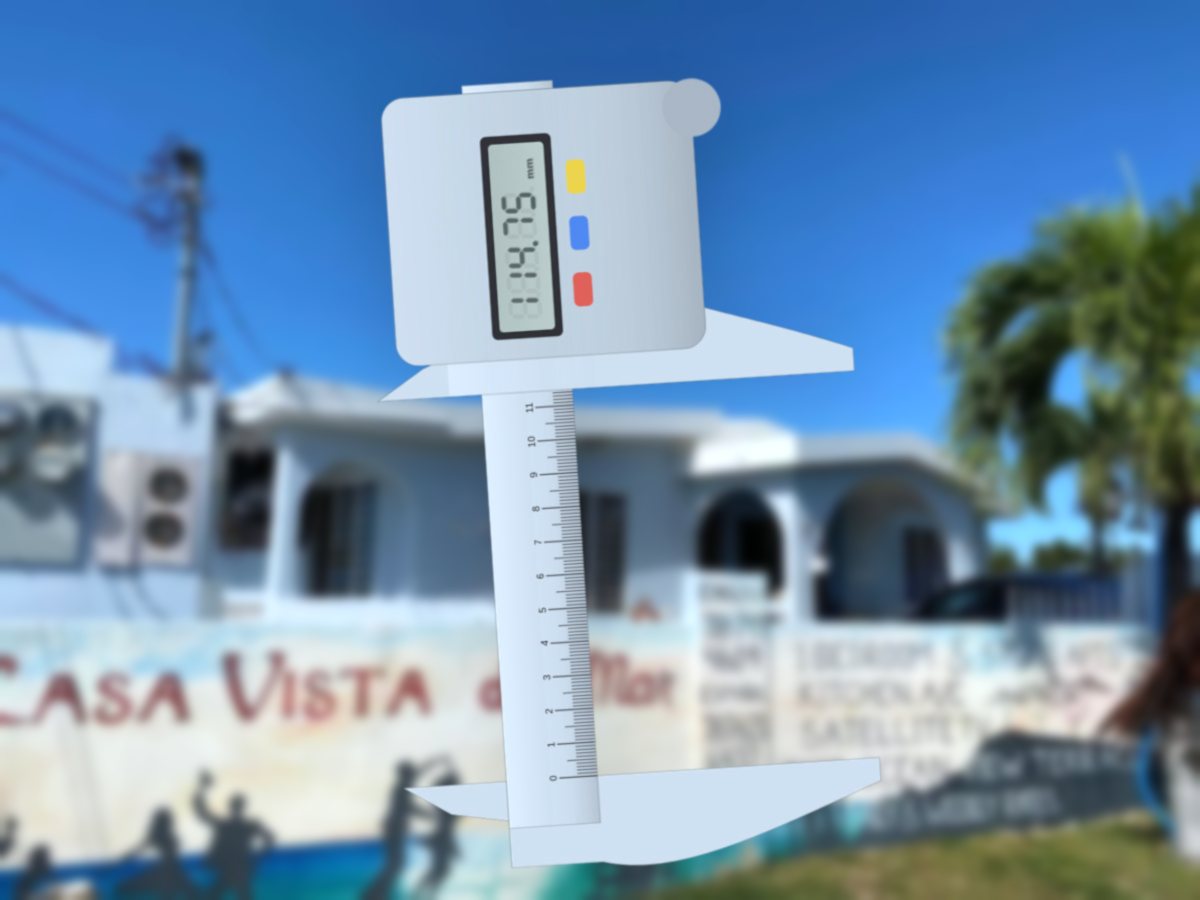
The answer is 114.75 mm
